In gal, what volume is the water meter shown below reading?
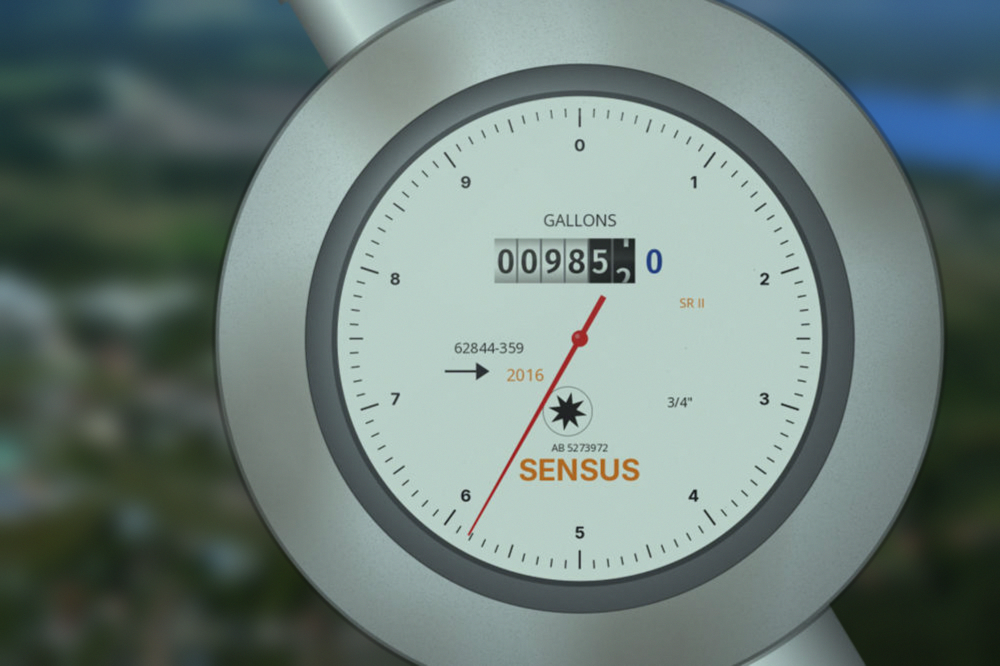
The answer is 98515.8 gal
